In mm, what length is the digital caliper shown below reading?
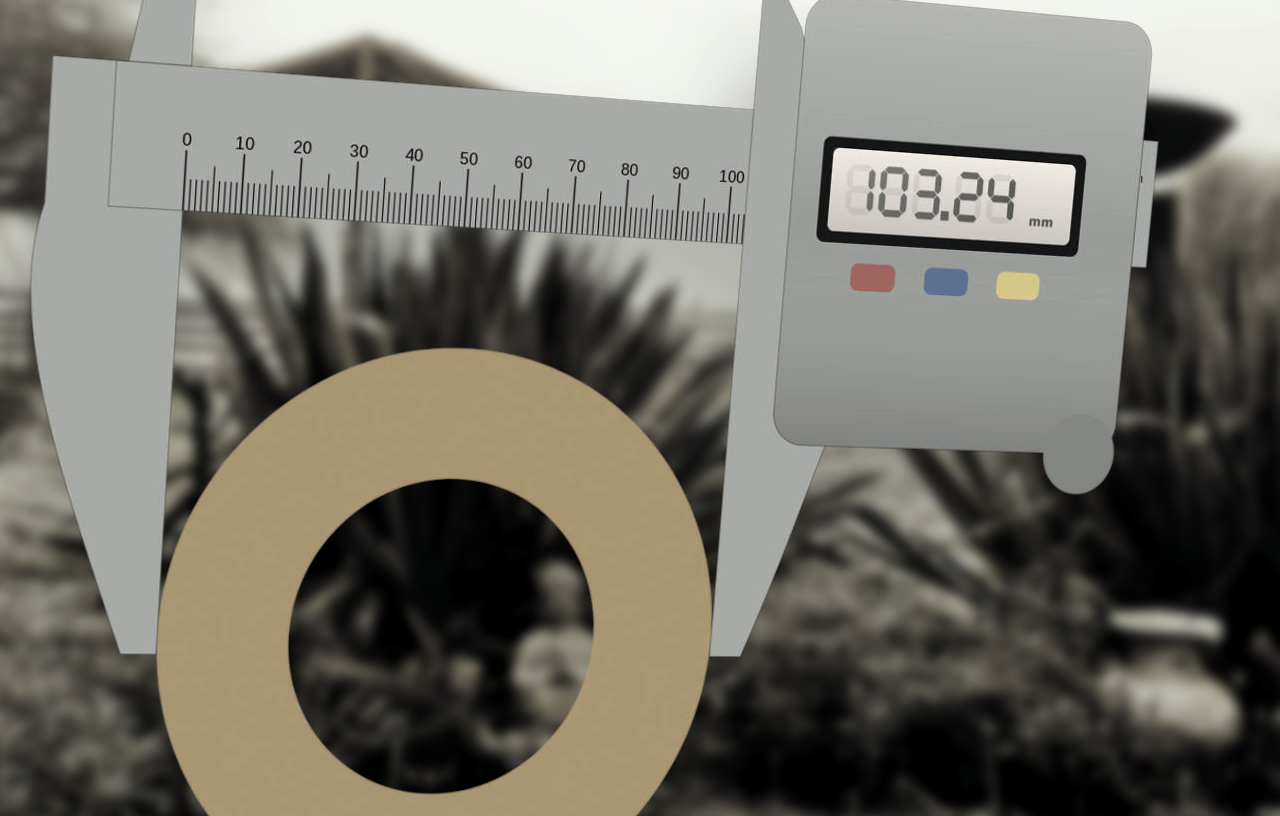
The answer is 103.24 mm
